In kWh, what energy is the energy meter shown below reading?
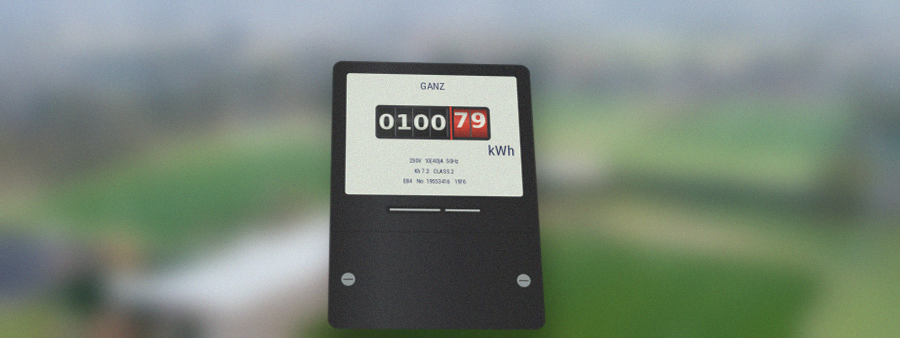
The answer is 100.79 kWh
